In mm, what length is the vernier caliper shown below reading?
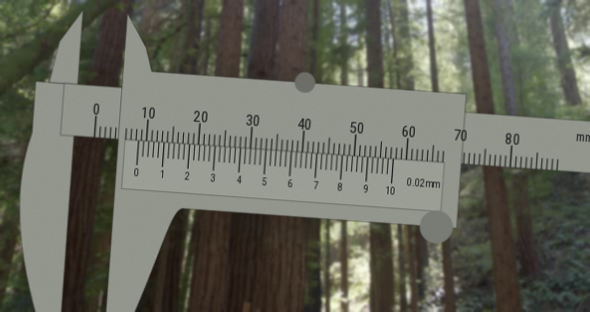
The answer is 8.5 mm
